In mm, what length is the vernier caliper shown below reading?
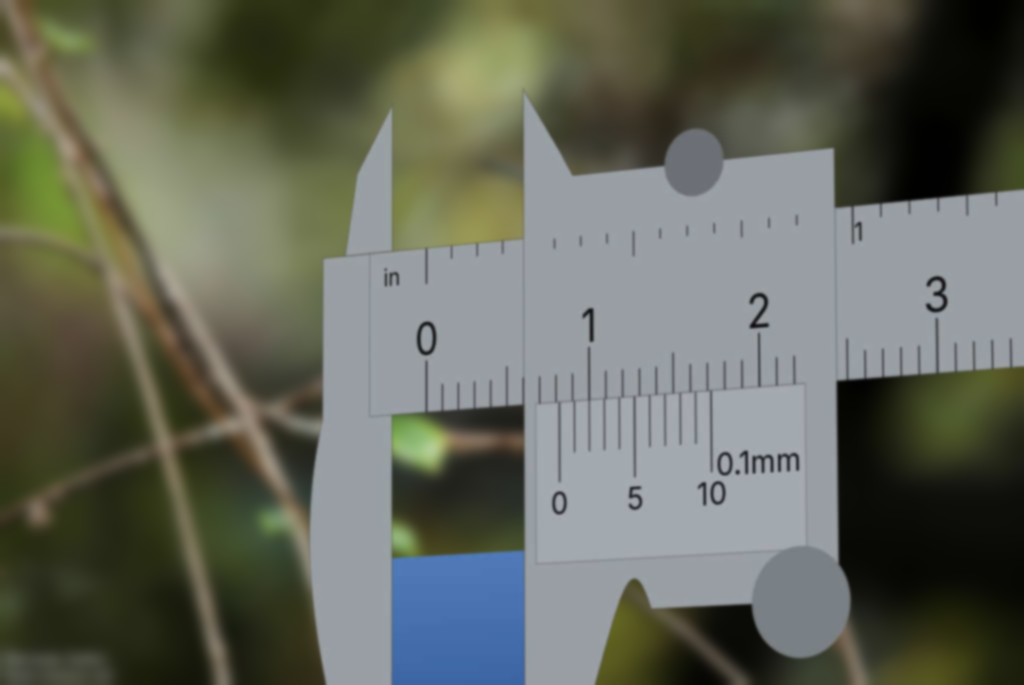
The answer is 8.2 mm
